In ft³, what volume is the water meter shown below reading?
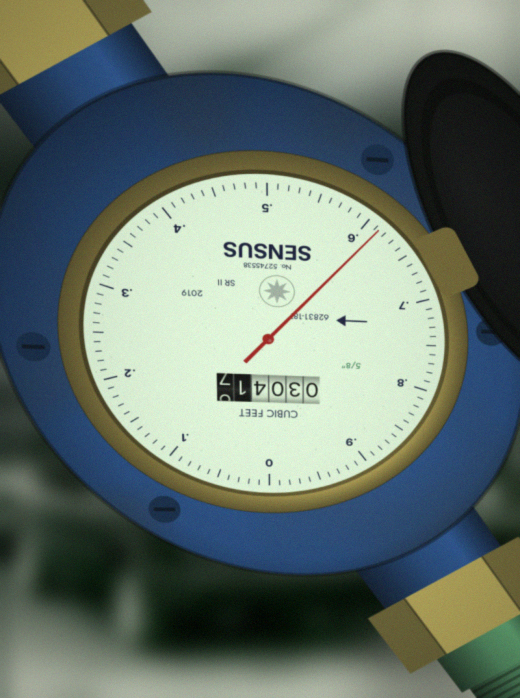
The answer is 30416.61 ft³
